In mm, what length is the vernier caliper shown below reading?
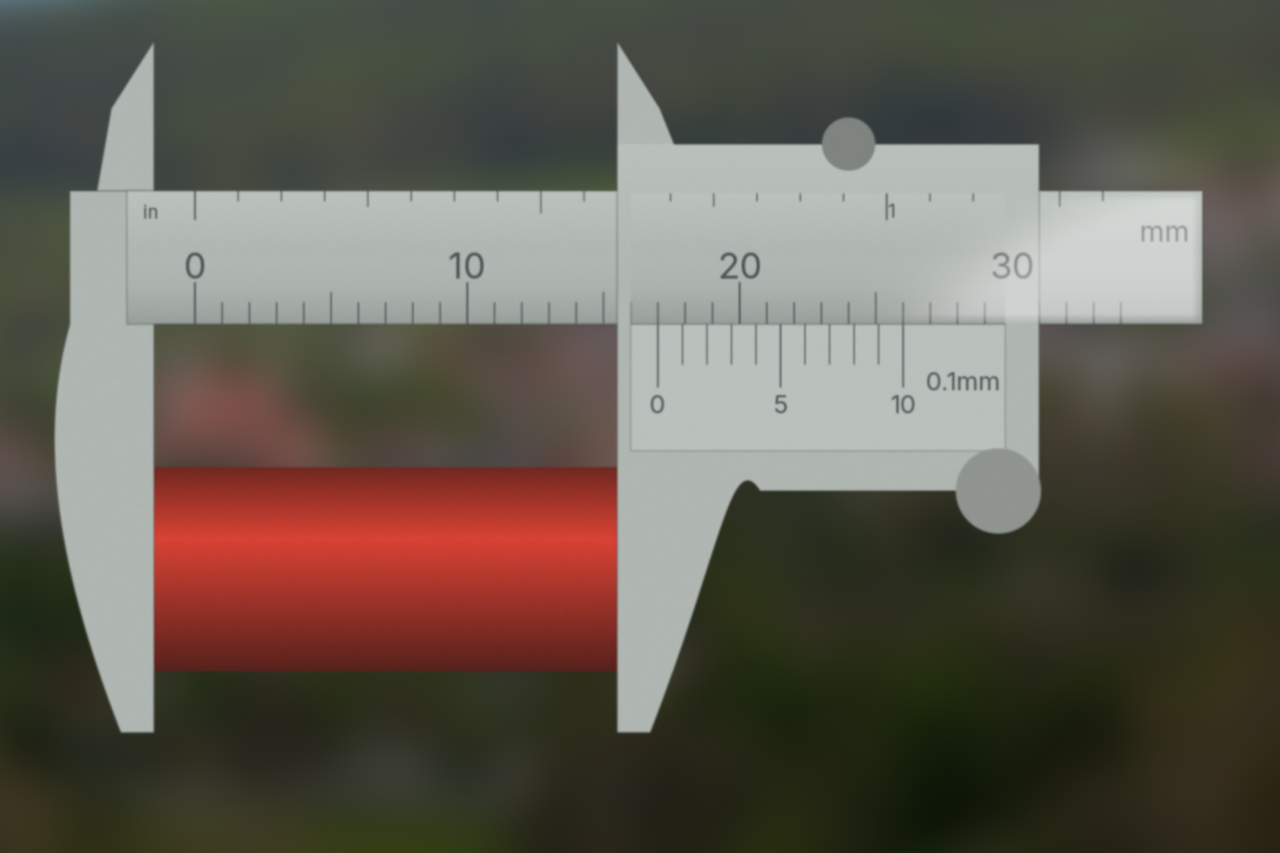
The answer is 17.0 mm
